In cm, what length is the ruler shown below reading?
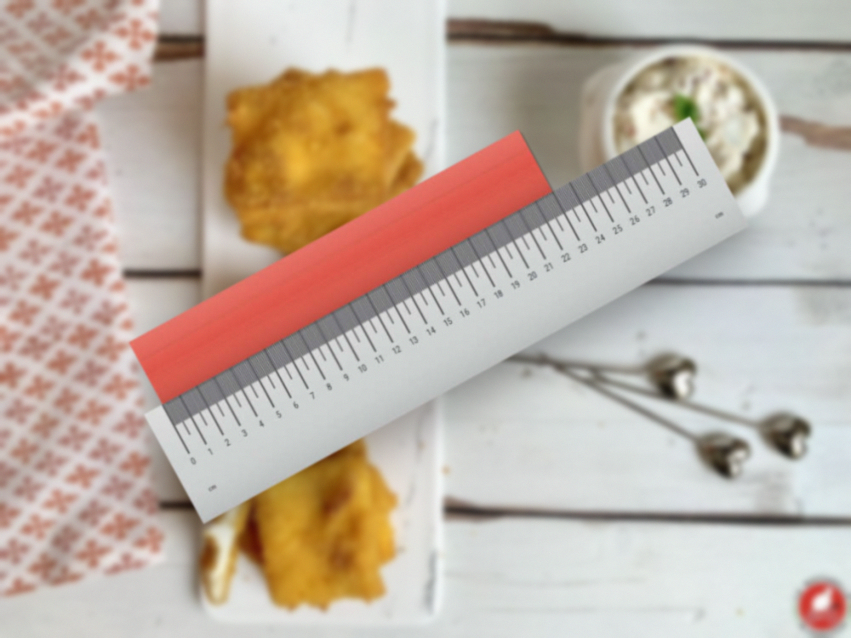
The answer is 23 cm
